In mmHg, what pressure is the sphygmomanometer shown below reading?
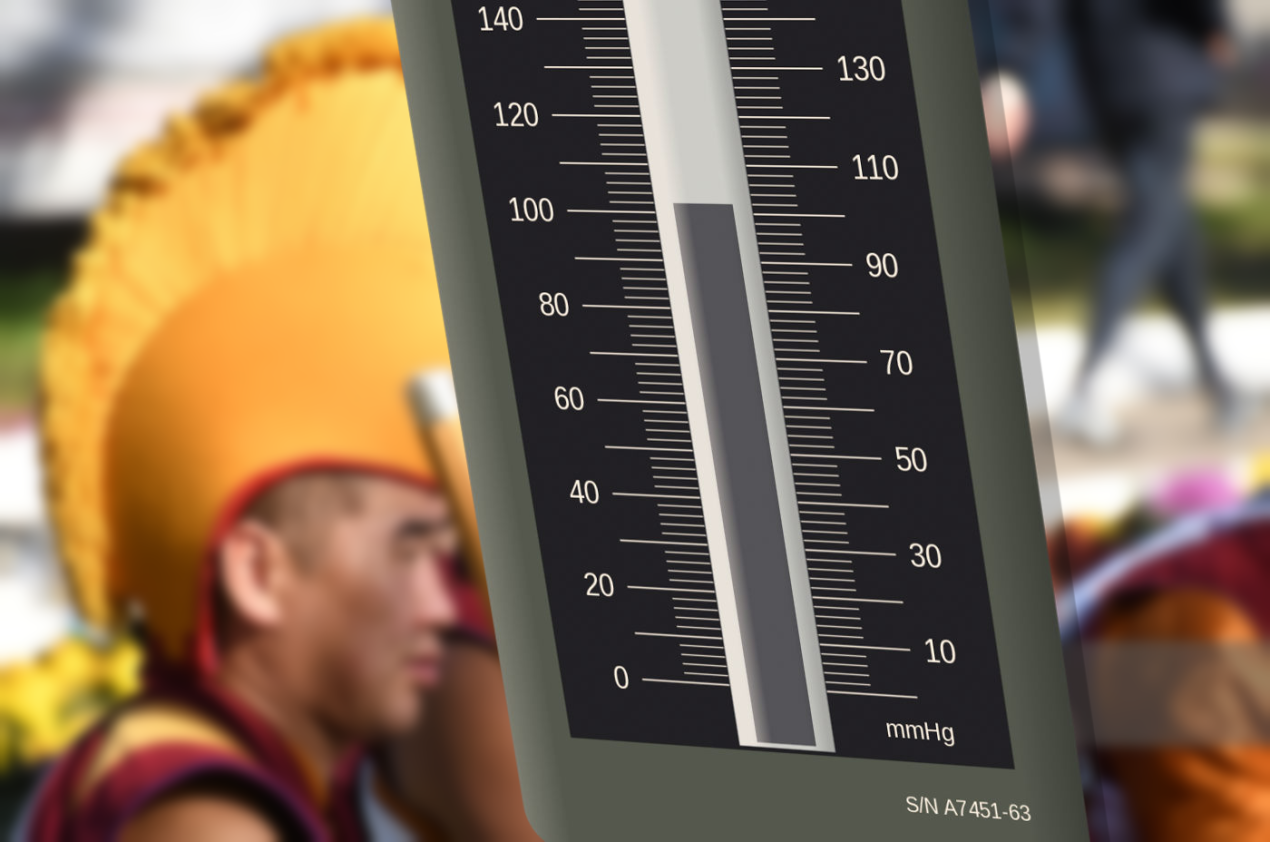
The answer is 102 mmHg
